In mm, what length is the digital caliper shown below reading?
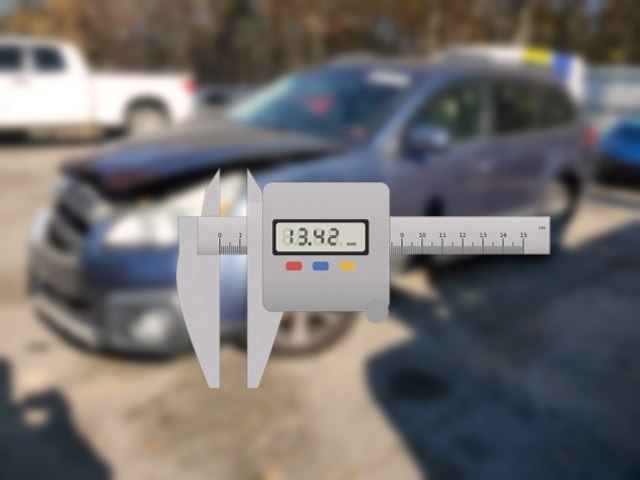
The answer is 13.42 mm
